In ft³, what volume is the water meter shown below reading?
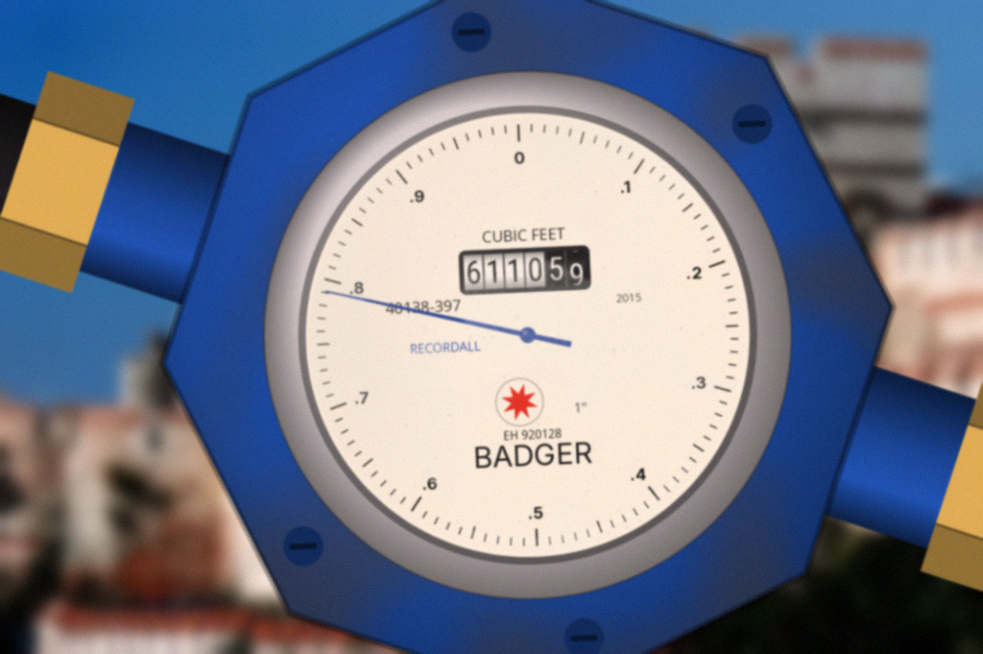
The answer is 611058.79 ft³
